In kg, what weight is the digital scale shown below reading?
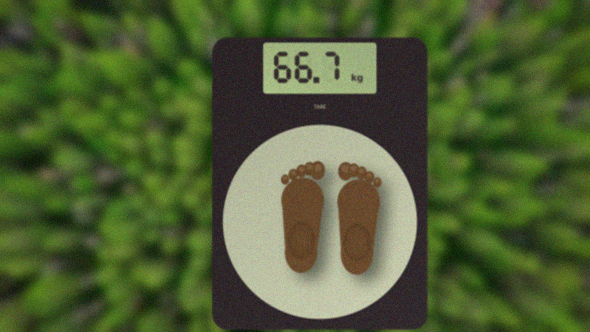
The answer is 66.7 kg
